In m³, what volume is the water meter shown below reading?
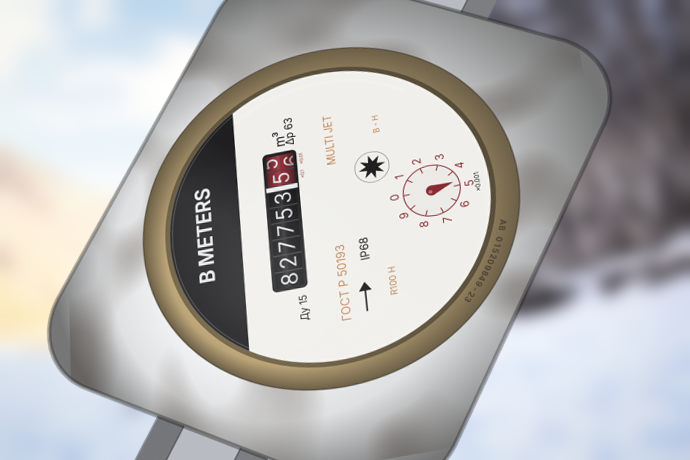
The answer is 827753.554 m³
